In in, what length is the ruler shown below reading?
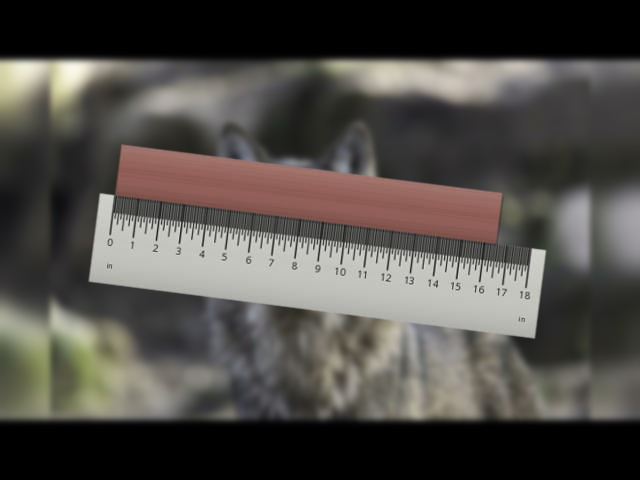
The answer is 16.5 in
